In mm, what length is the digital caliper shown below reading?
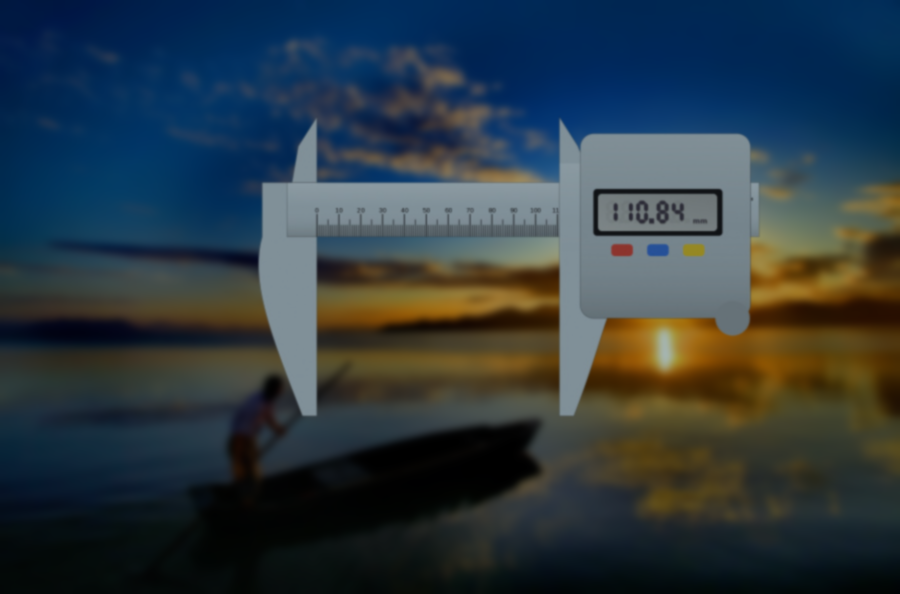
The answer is 110.84 mm
